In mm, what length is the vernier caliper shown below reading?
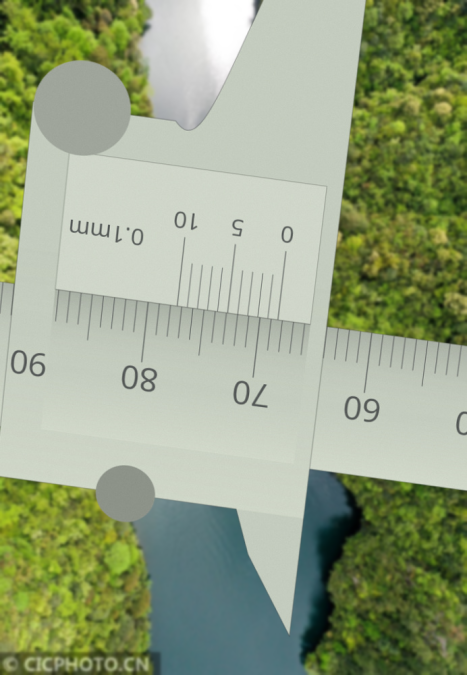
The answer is 68.4 mm
